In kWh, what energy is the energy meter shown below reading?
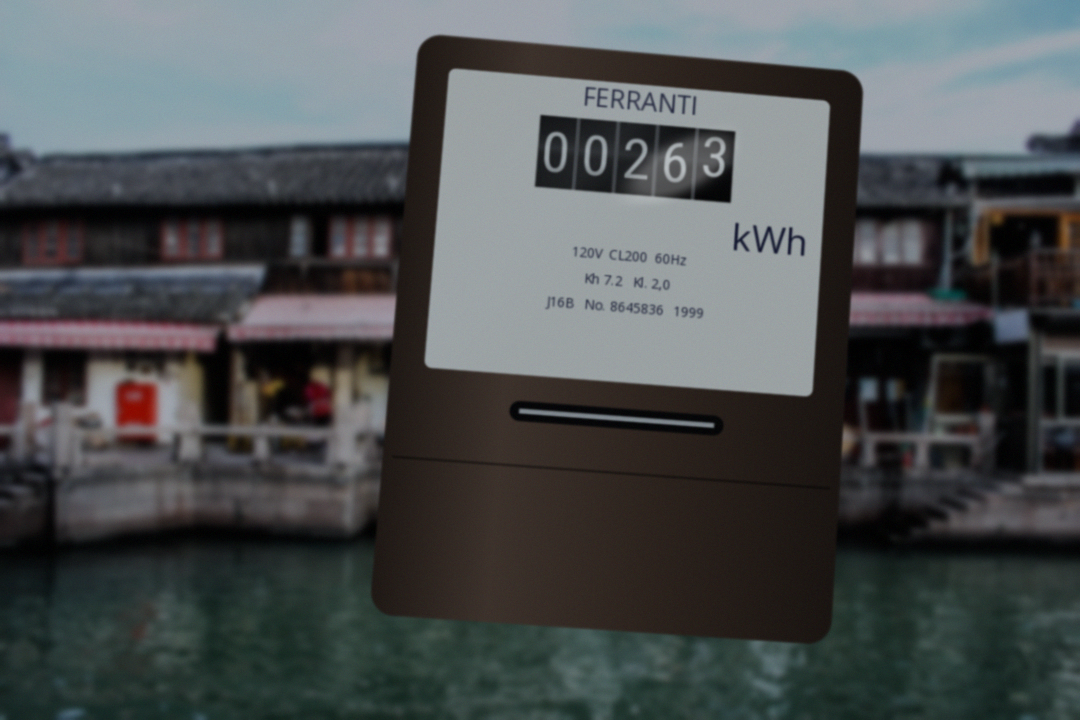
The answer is 263 kWh
